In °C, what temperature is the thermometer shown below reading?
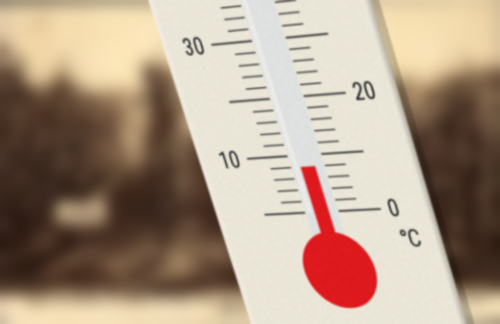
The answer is 8 °C
